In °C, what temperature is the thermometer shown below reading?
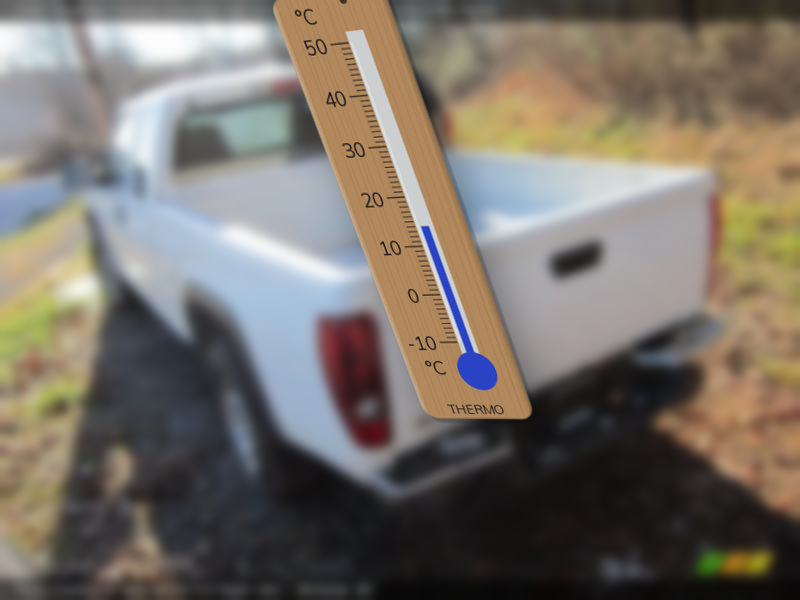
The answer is 14 °C
